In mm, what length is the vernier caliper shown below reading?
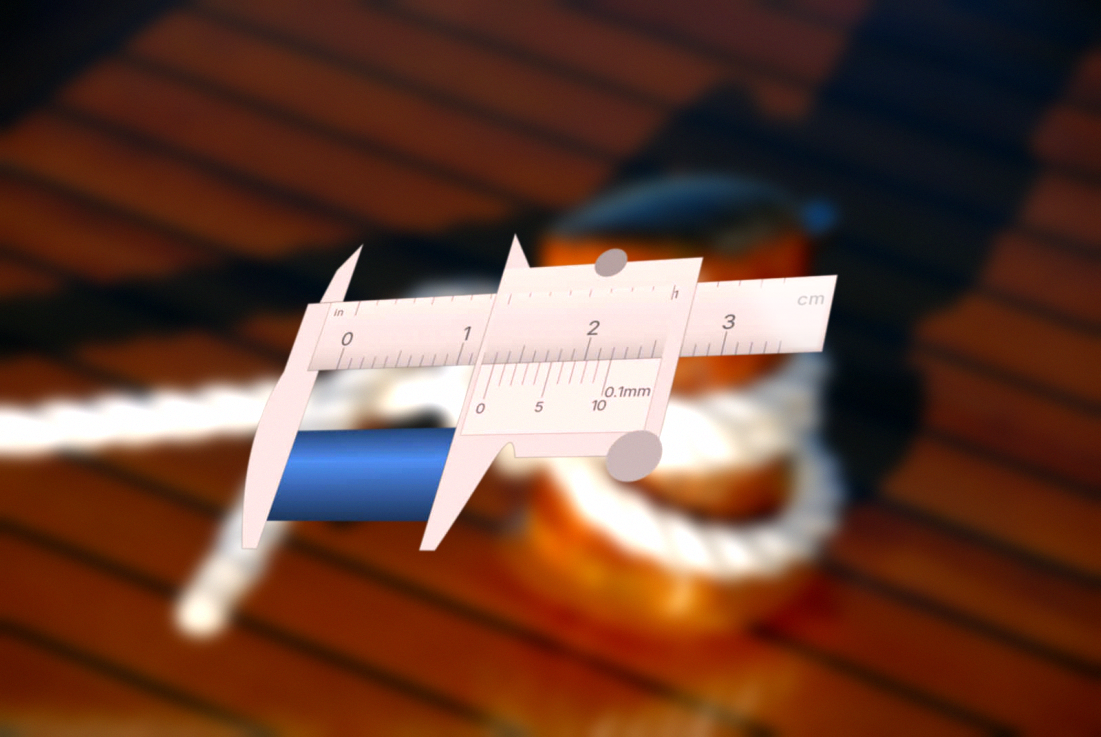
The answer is 13.0 mm
